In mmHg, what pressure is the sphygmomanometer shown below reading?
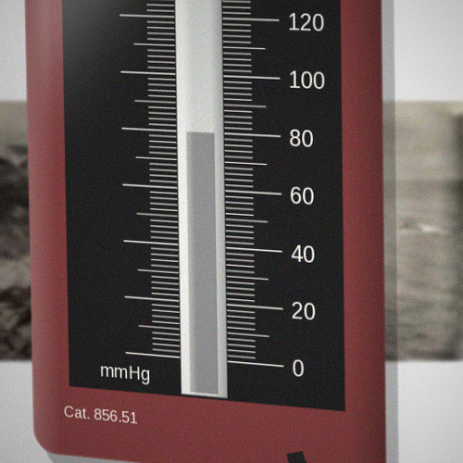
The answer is 80 mmHg
